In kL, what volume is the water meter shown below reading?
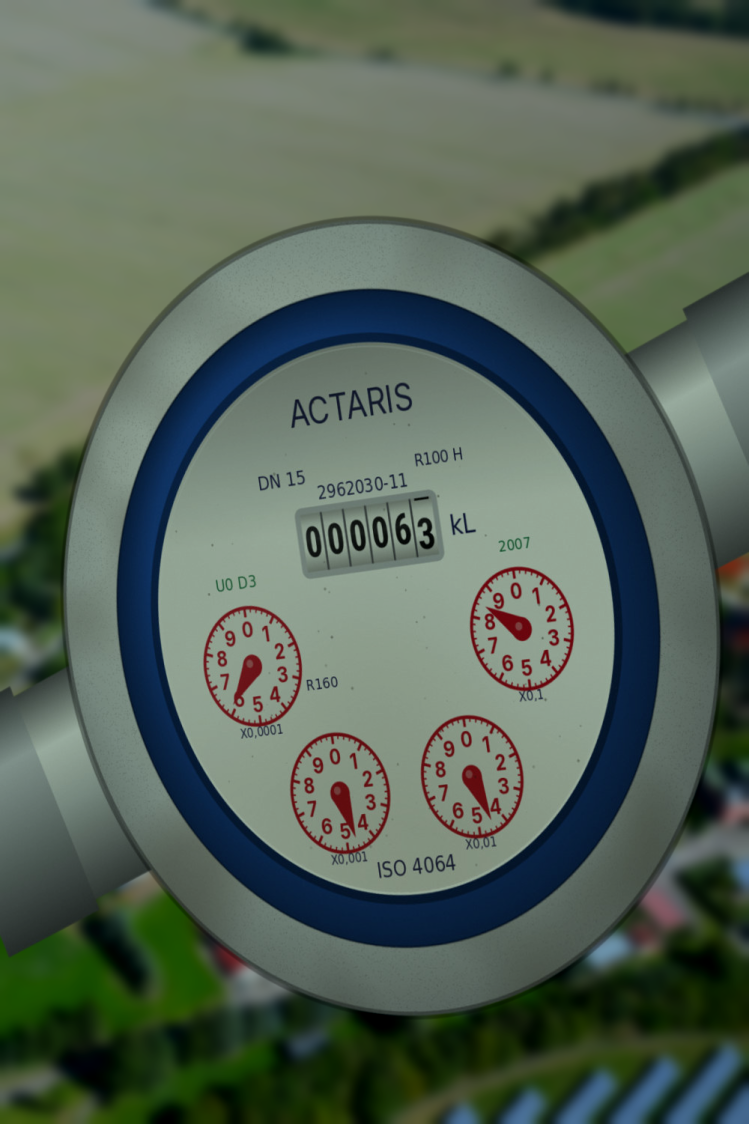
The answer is 62.8446 kL
